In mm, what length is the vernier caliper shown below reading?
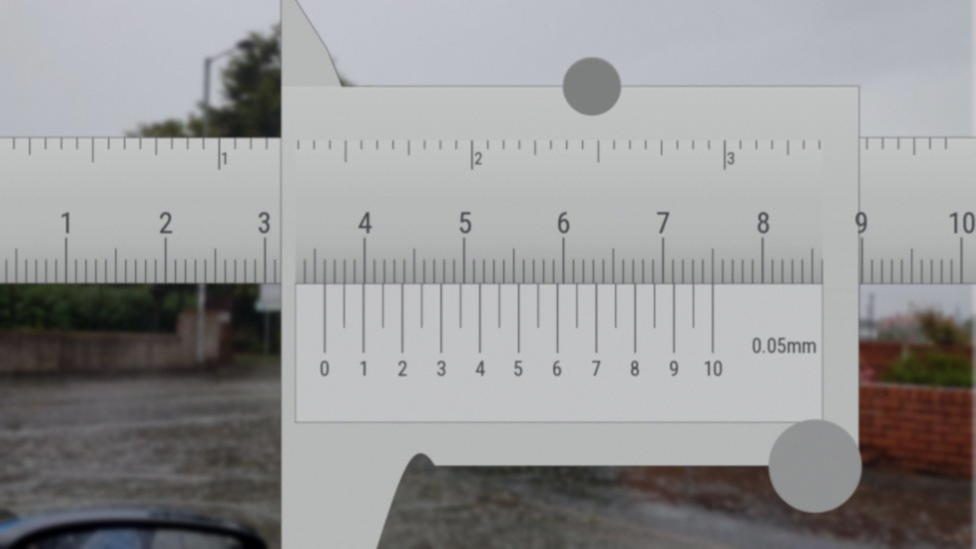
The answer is 36.0 mm
